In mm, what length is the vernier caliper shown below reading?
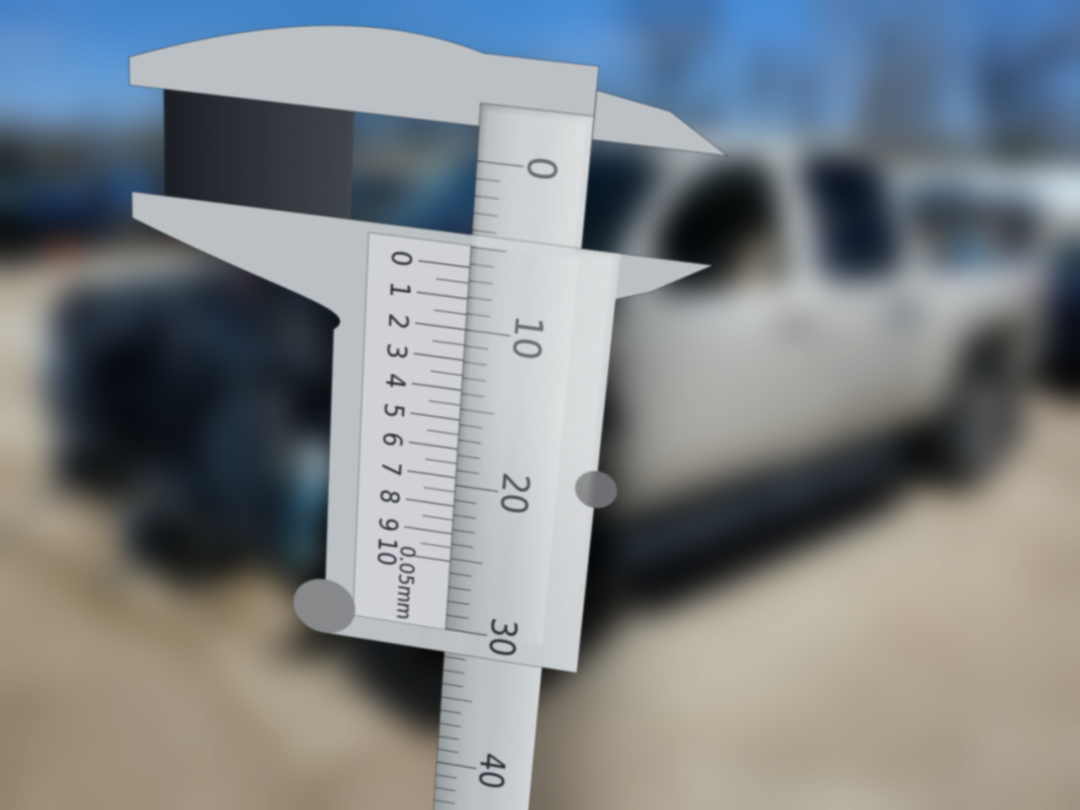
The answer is 6.2 mm
